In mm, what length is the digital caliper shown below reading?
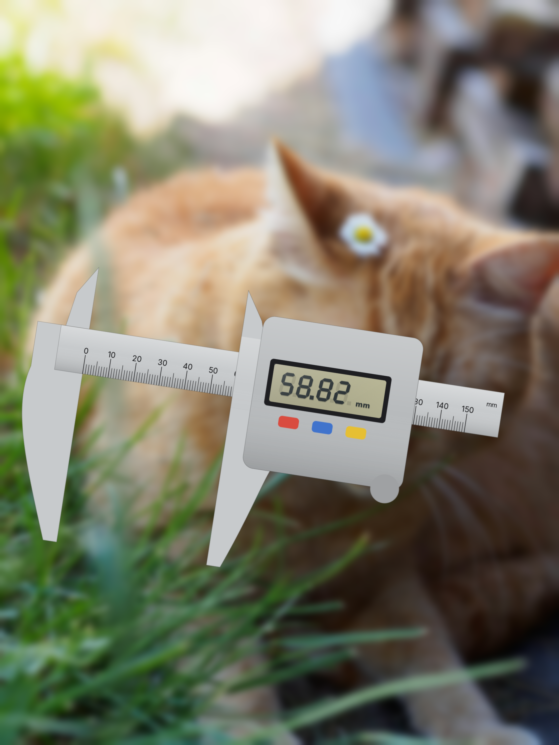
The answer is 58.82 mm
